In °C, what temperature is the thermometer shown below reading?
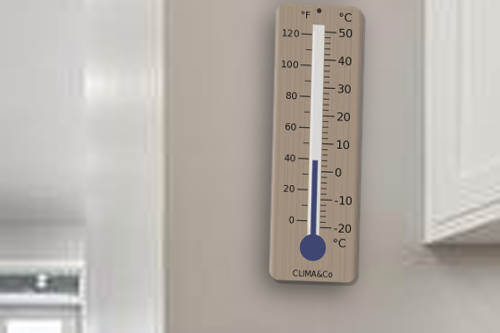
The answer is 4 °C
